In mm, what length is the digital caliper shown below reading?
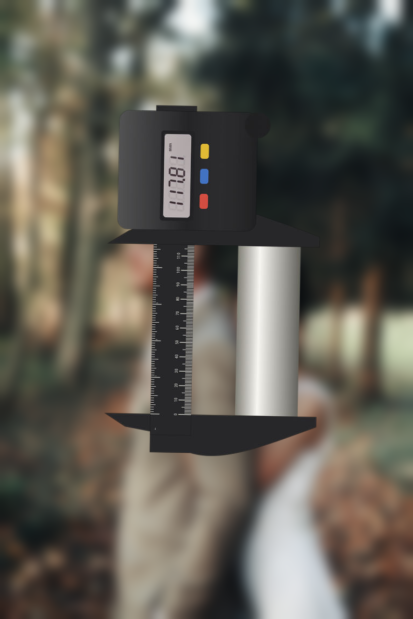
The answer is 117.81 mm
